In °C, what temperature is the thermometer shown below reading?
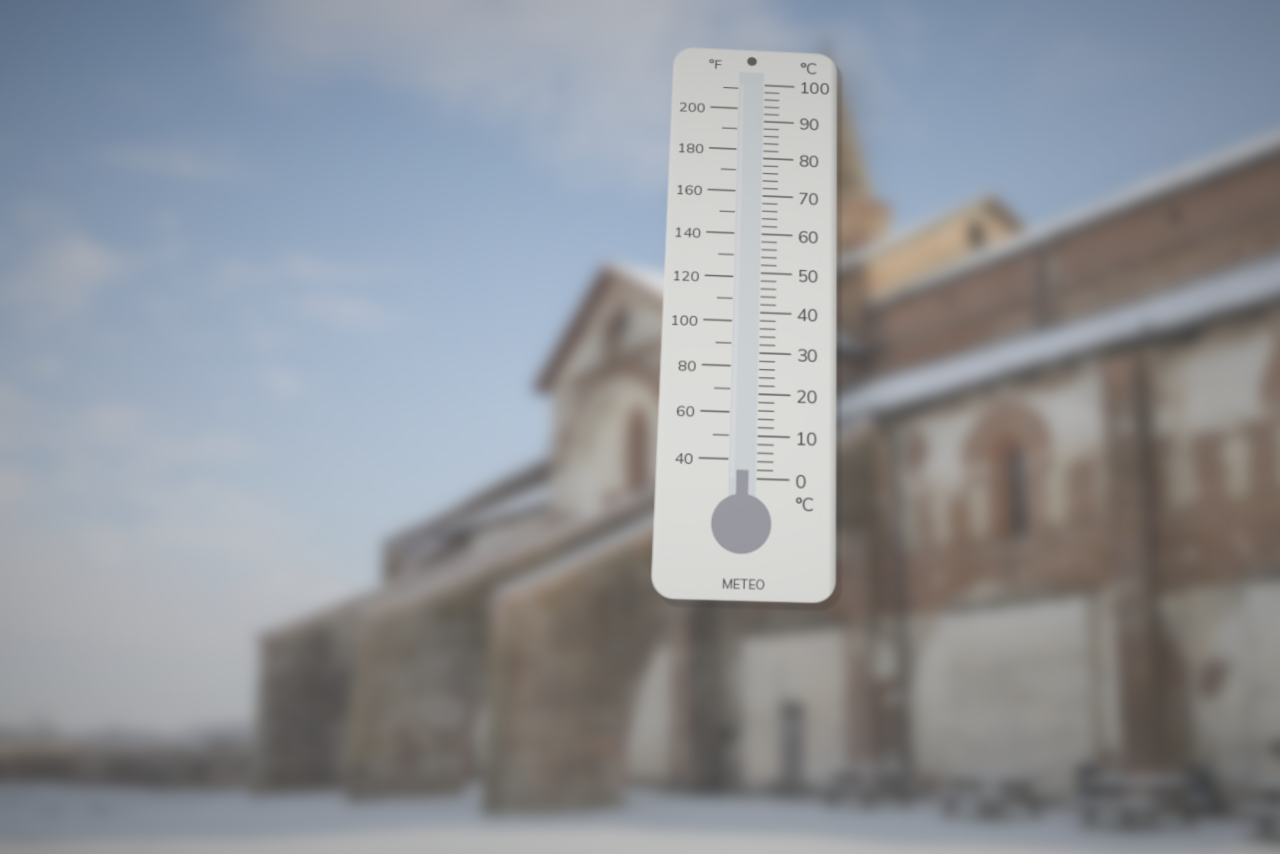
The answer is 2 °C
